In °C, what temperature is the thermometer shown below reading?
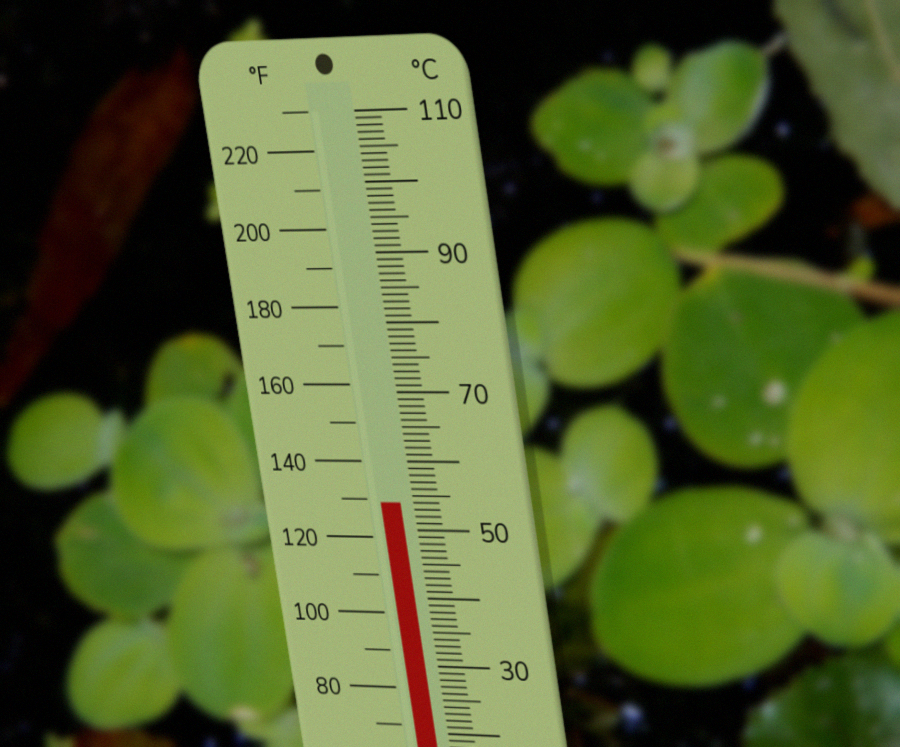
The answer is 54 °C
